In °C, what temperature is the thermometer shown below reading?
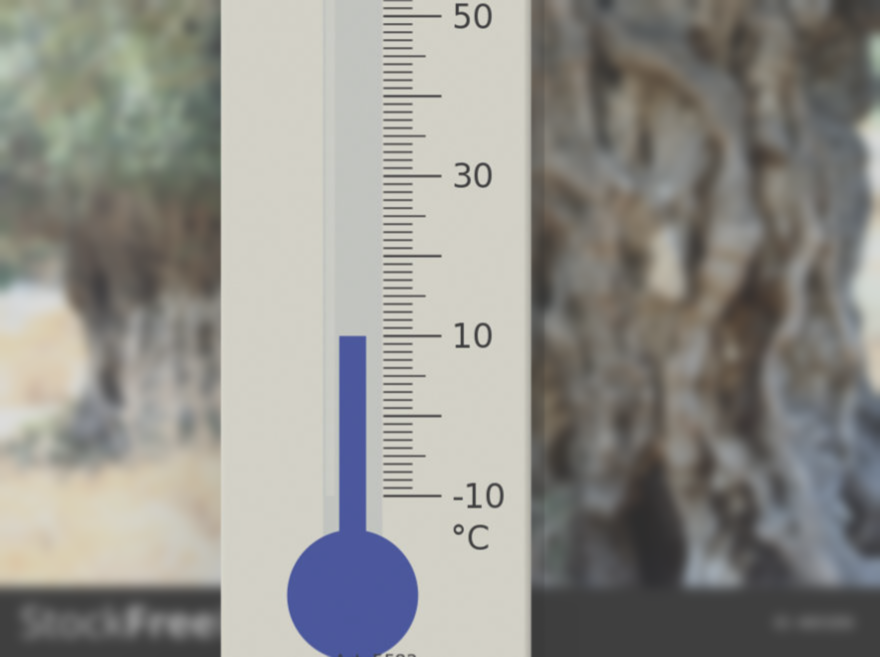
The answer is 10 °C
